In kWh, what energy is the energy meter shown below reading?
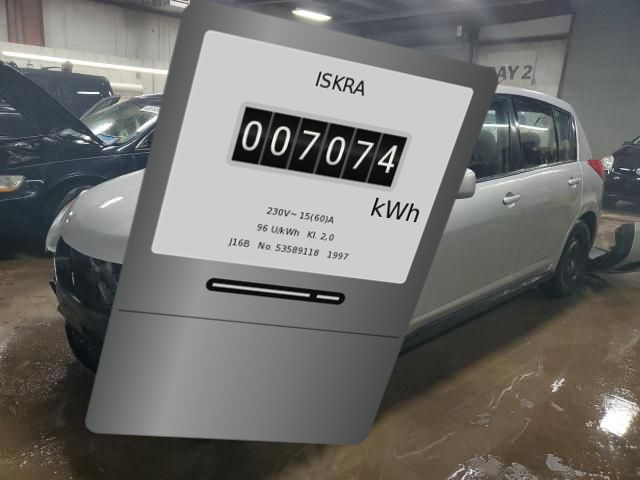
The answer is 7074 kWh
